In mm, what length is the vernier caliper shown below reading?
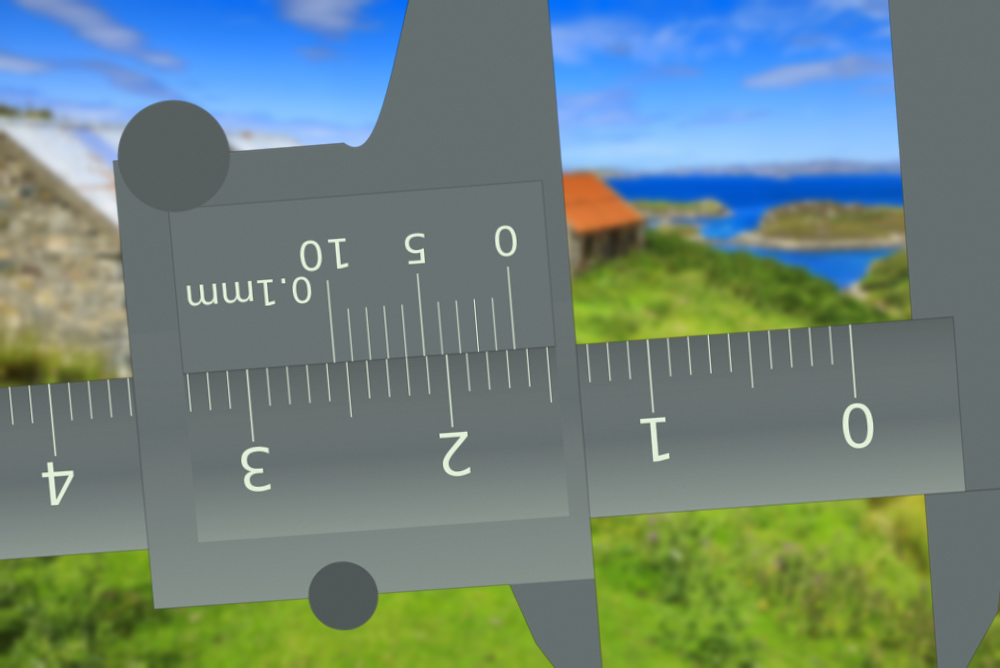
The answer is 16.6 mm
